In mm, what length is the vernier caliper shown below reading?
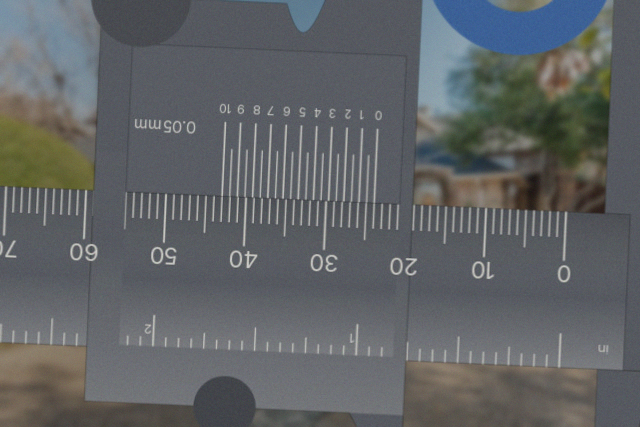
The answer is 24.0 mm
